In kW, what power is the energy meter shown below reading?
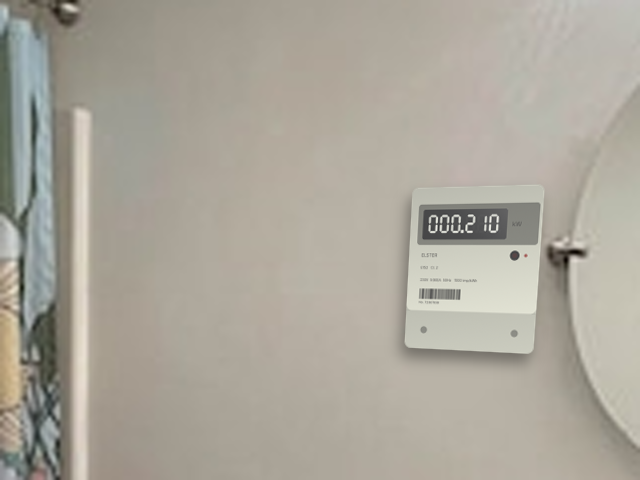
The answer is 0.210 kW
